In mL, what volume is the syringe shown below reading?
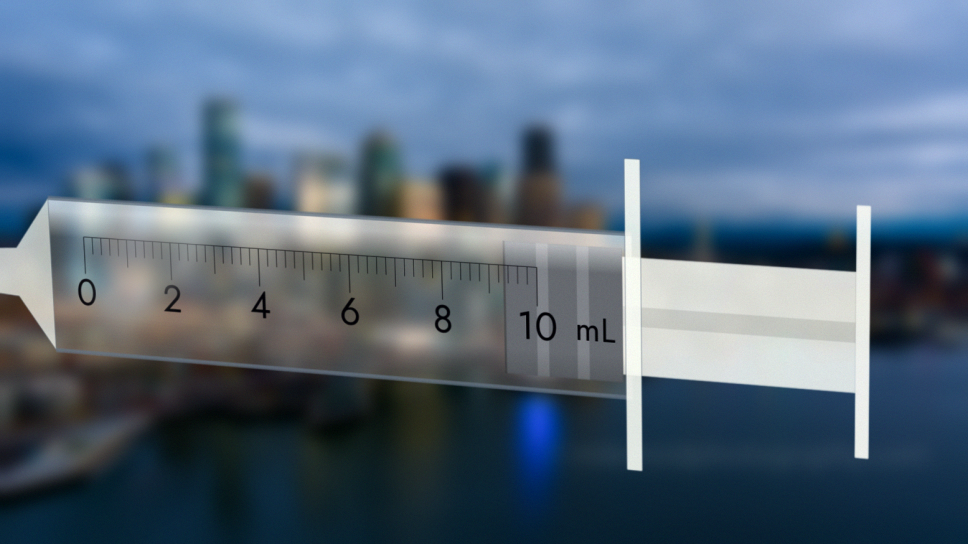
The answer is 9.3 mL
